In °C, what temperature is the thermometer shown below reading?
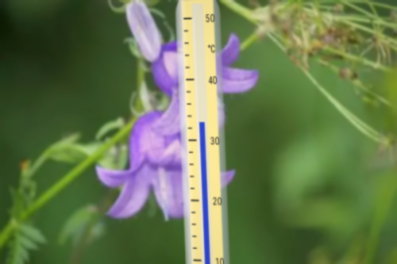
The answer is 33 °C
